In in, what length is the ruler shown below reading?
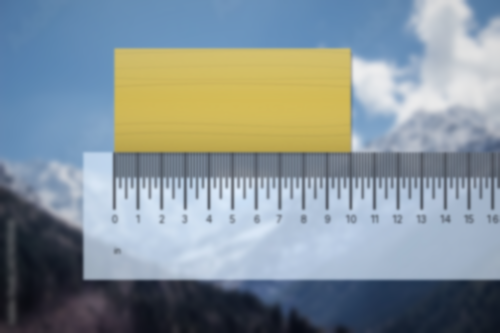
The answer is 10 in
